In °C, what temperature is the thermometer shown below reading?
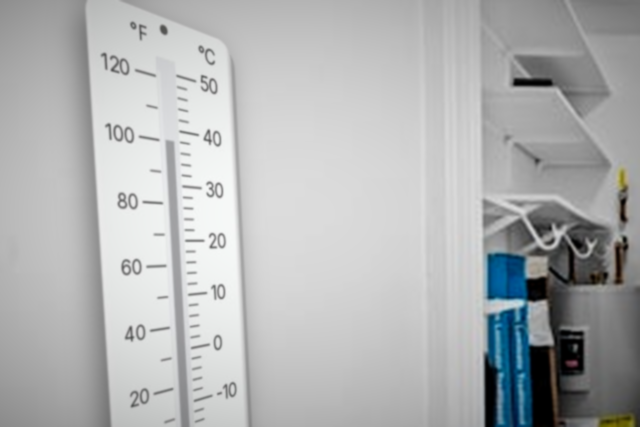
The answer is 38 °C
